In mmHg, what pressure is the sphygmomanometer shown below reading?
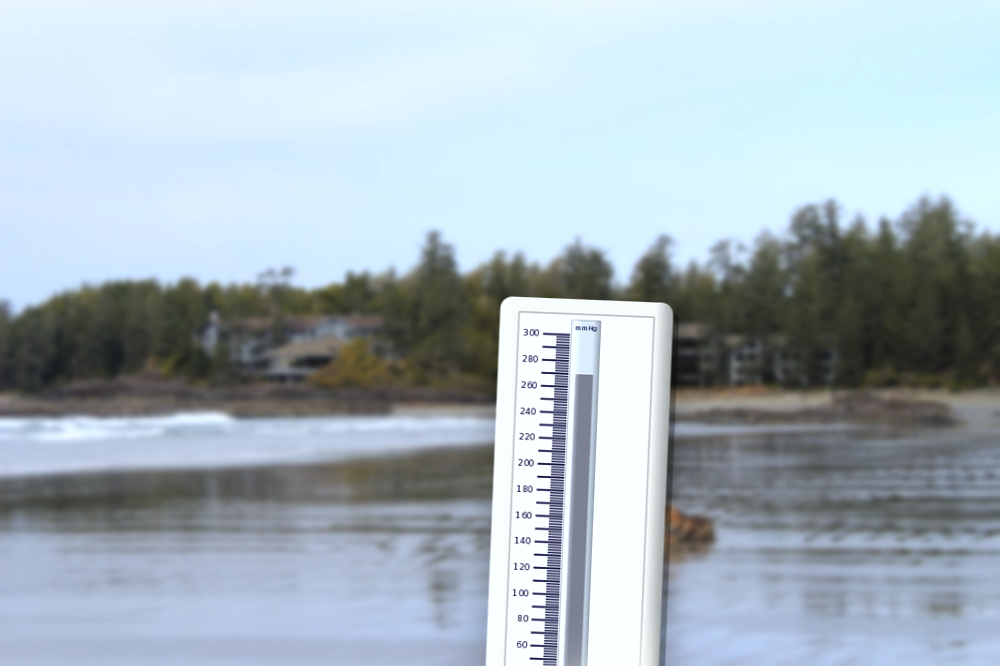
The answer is 270 mmHg
